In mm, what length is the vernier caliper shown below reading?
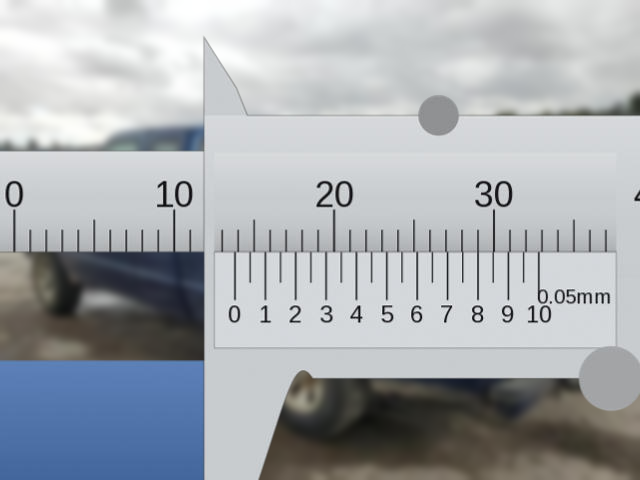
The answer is 13.8 mm
